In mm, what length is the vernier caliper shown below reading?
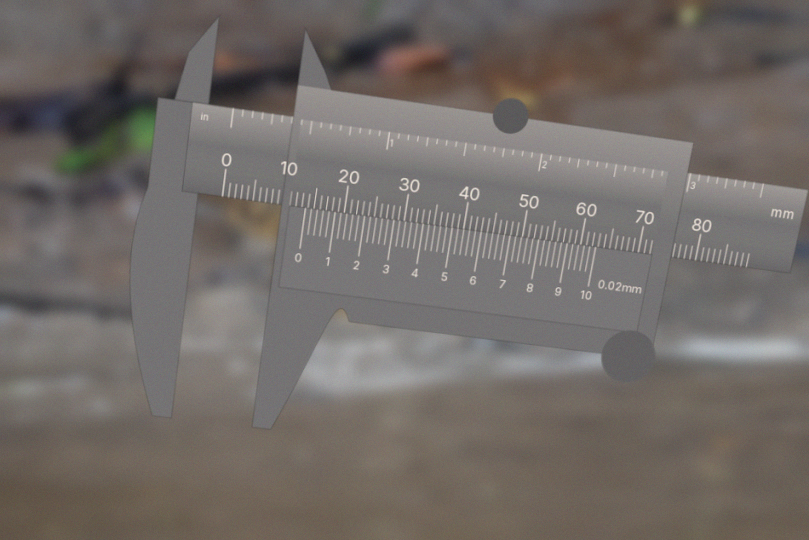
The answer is 13.6 mm
